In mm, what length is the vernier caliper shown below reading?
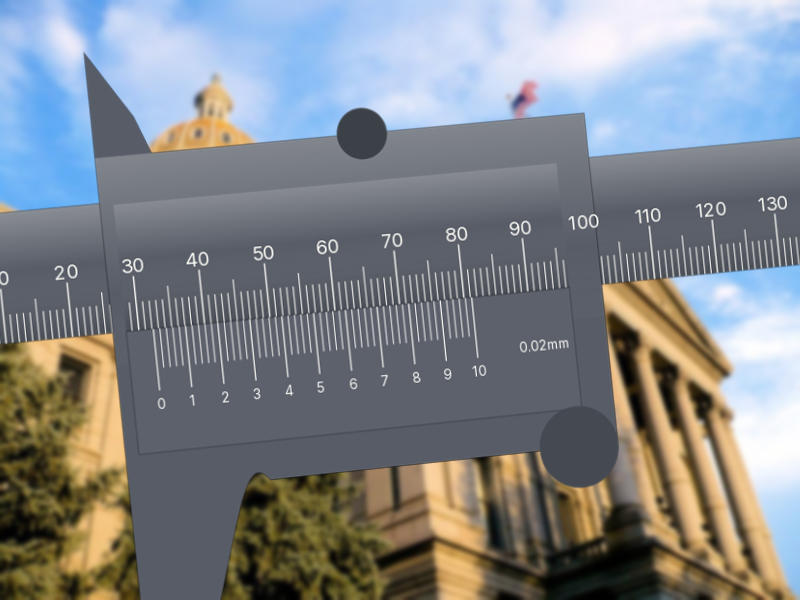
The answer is 32.2 mm
